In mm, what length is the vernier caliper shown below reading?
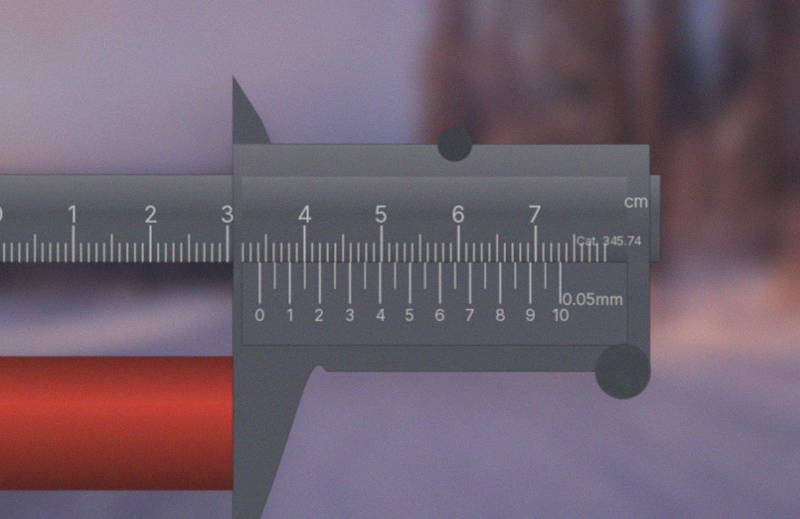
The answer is 34.2 mm
